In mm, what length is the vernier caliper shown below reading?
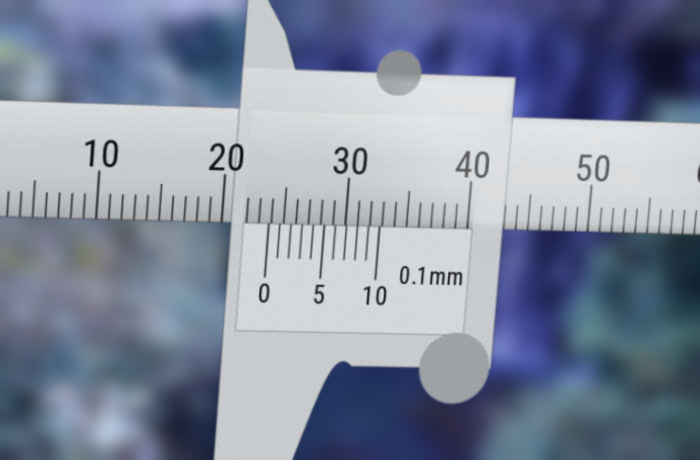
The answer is 23.8 mm
